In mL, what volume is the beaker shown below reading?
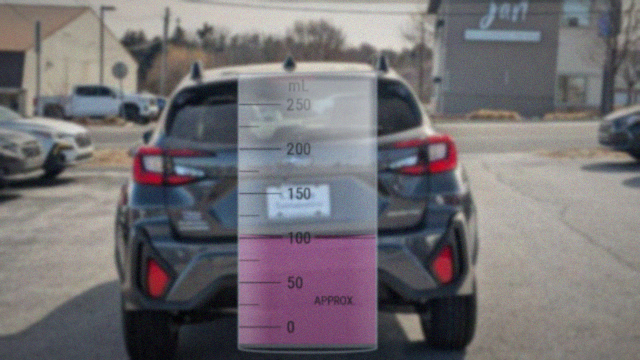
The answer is 100 mL
